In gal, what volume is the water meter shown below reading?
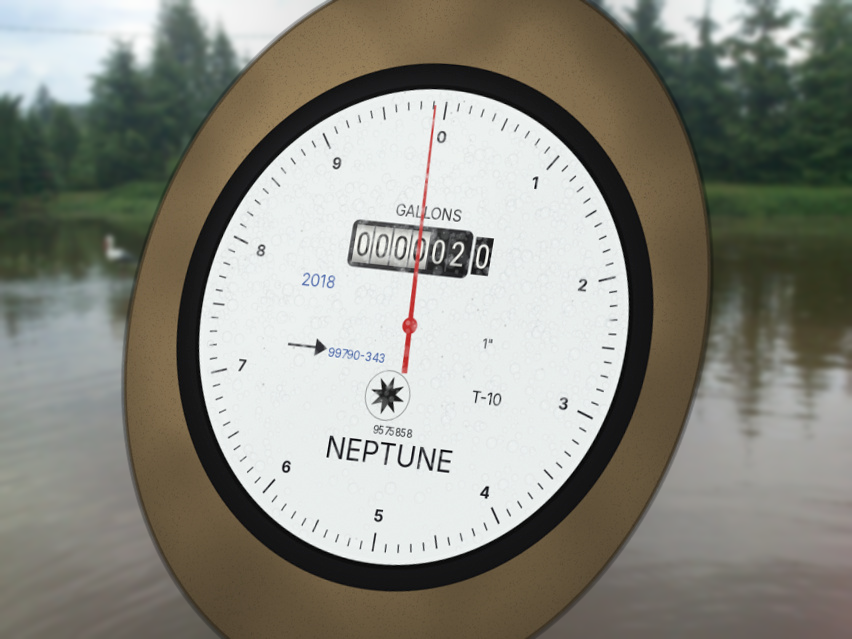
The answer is 19.9 gal
